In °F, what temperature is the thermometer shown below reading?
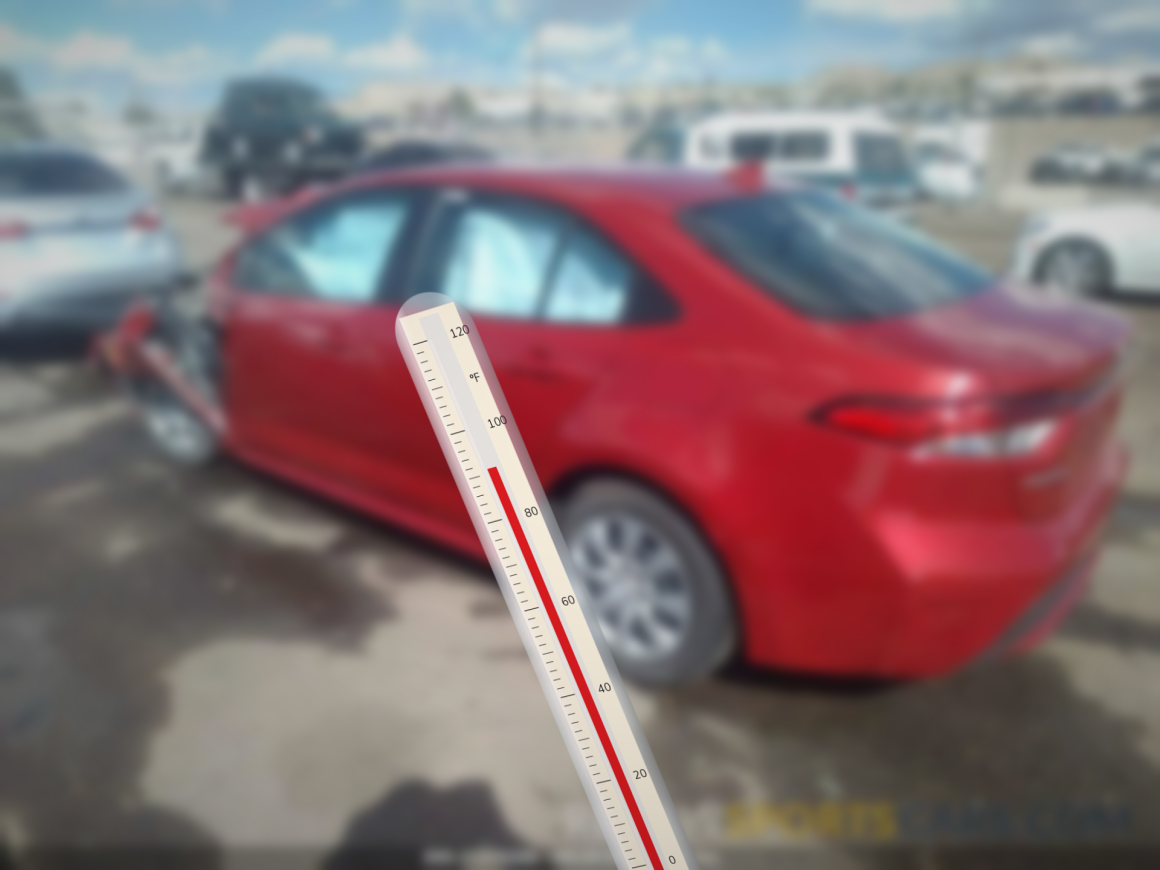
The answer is 91 °F
